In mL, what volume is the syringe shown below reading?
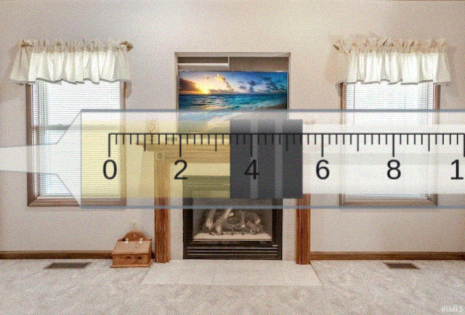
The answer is 3.4 mL
